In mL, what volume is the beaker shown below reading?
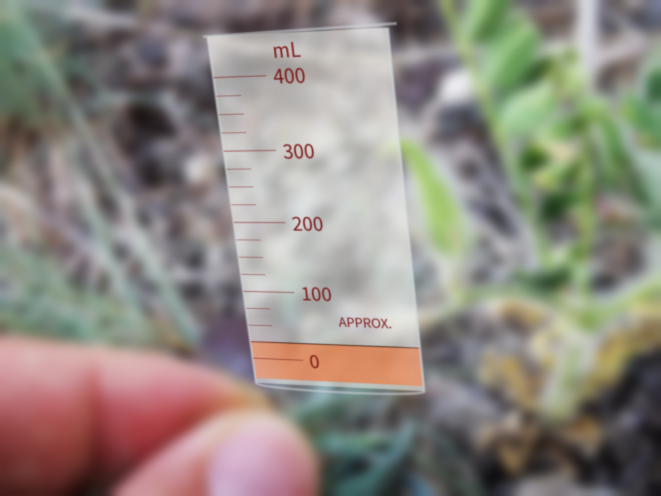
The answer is 25 mL
